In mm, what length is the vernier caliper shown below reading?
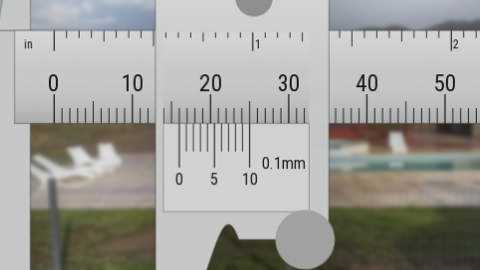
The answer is 16.0 mm
